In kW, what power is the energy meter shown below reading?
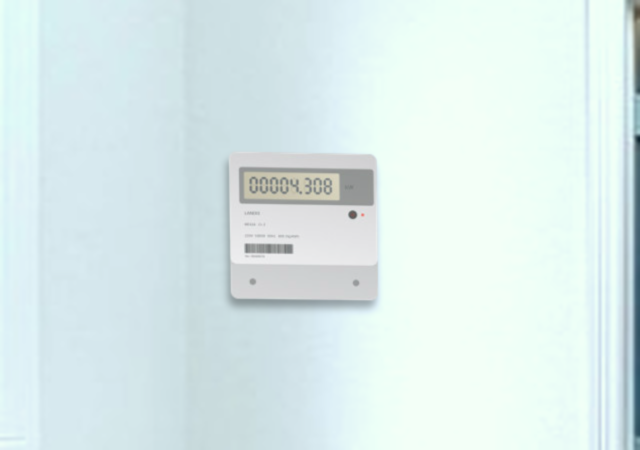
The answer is 4.308 kW
